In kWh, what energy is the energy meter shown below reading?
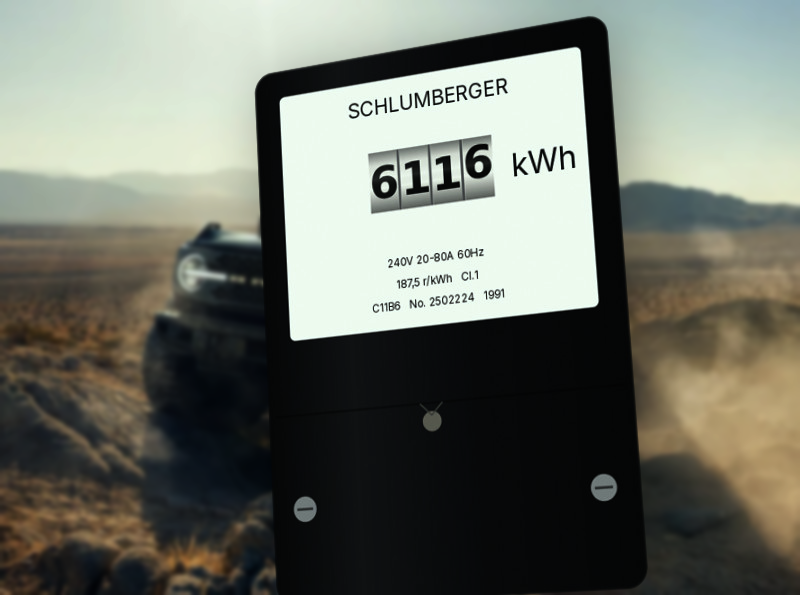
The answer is 6116 kWh
